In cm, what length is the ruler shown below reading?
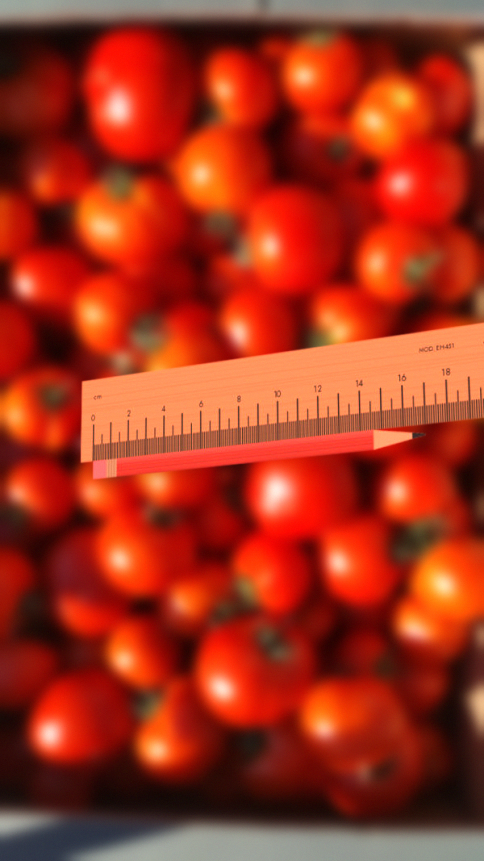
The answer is 17 cm
